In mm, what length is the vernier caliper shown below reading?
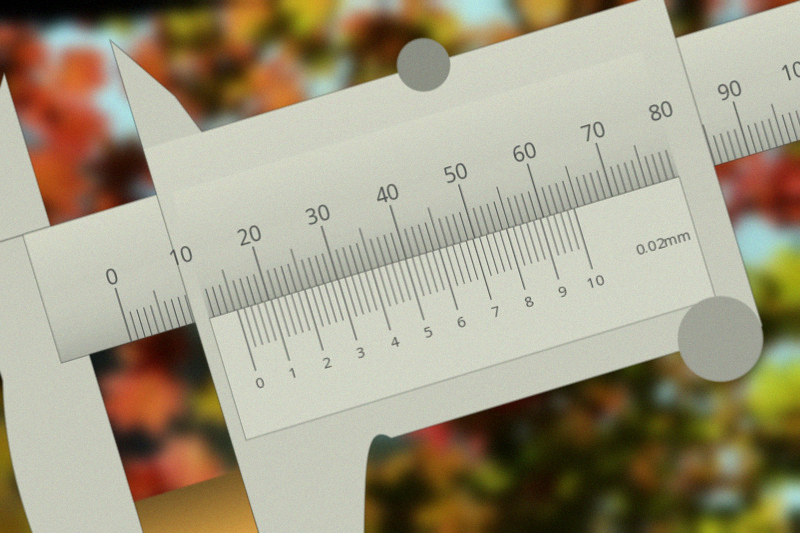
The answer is 15.4 mm
